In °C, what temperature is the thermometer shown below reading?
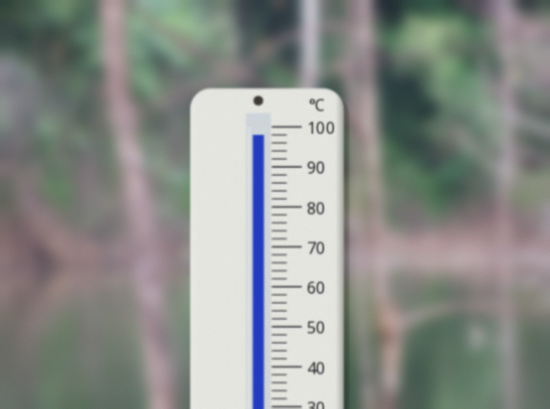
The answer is 98 °C
